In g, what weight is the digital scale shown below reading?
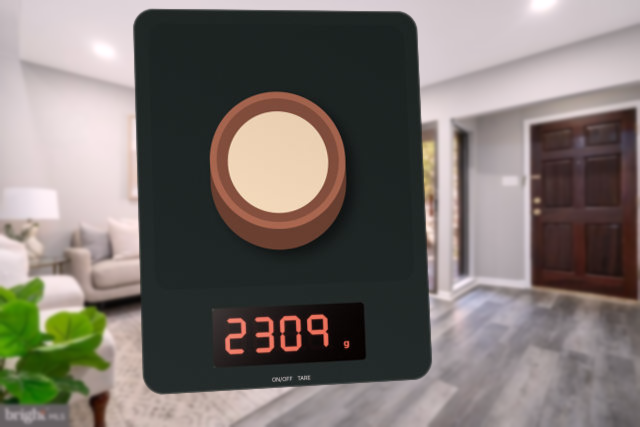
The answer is 2309 g
